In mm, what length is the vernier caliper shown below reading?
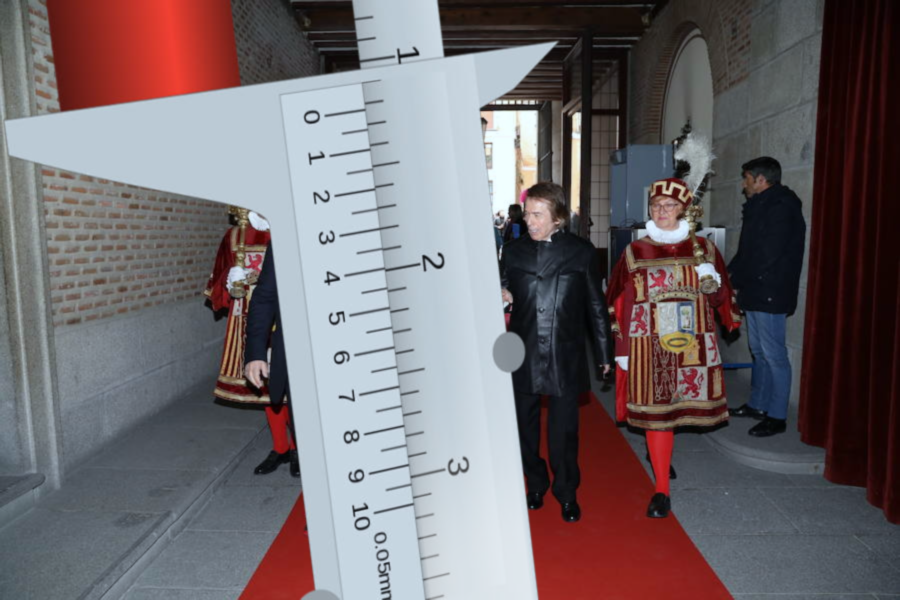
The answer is 12.3 mm
